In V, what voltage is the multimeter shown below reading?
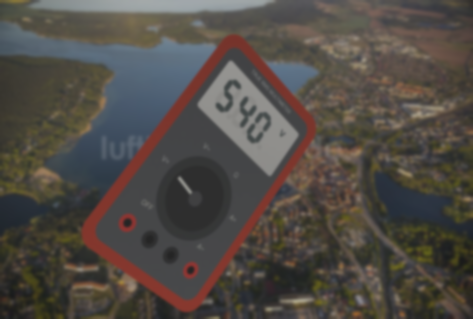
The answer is 540 V
